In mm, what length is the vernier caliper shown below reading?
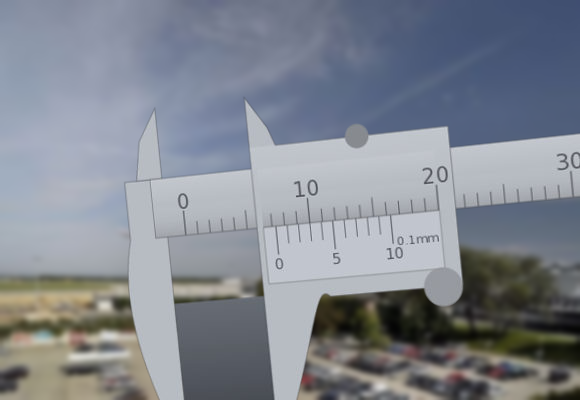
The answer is 7.3 mm
